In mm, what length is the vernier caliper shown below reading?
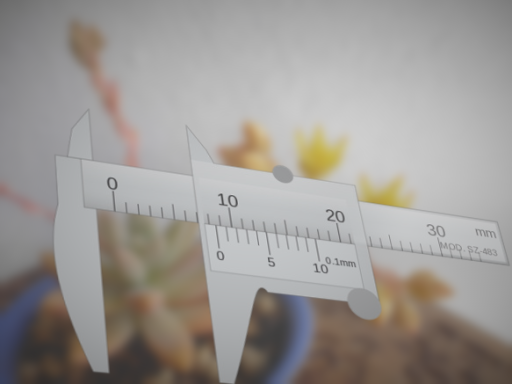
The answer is 8.6 mm
